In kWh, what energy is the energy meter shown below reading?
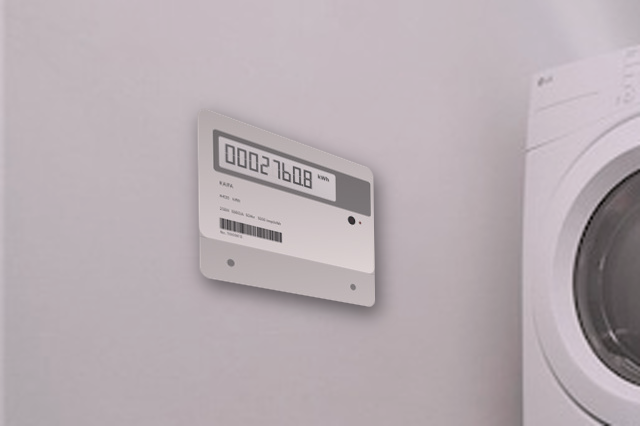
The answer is 2760.8 kWh
